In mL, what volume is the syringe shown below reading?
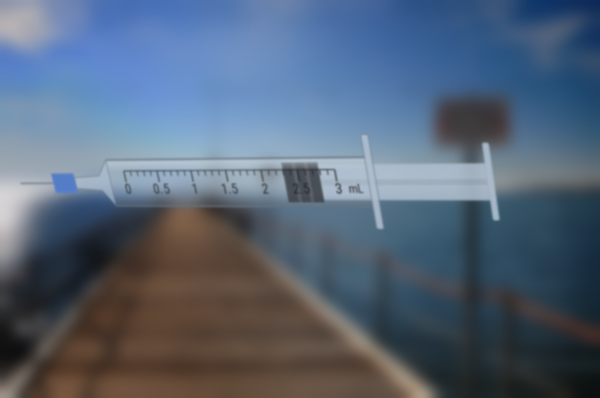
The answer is 2.3 mL
